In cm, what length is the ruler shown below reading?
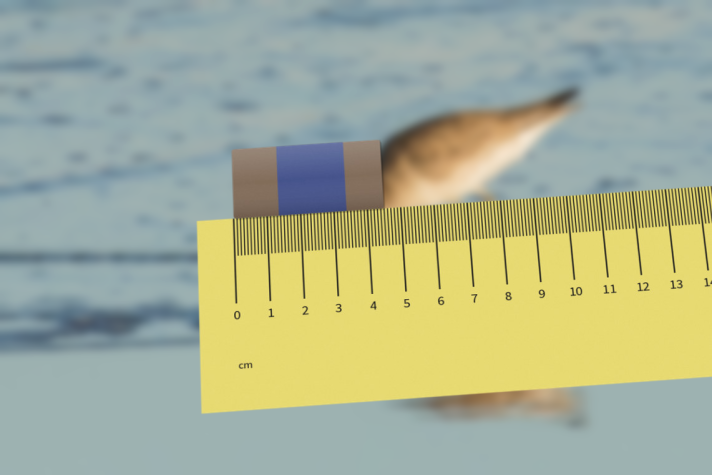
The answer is 4.5 cm
